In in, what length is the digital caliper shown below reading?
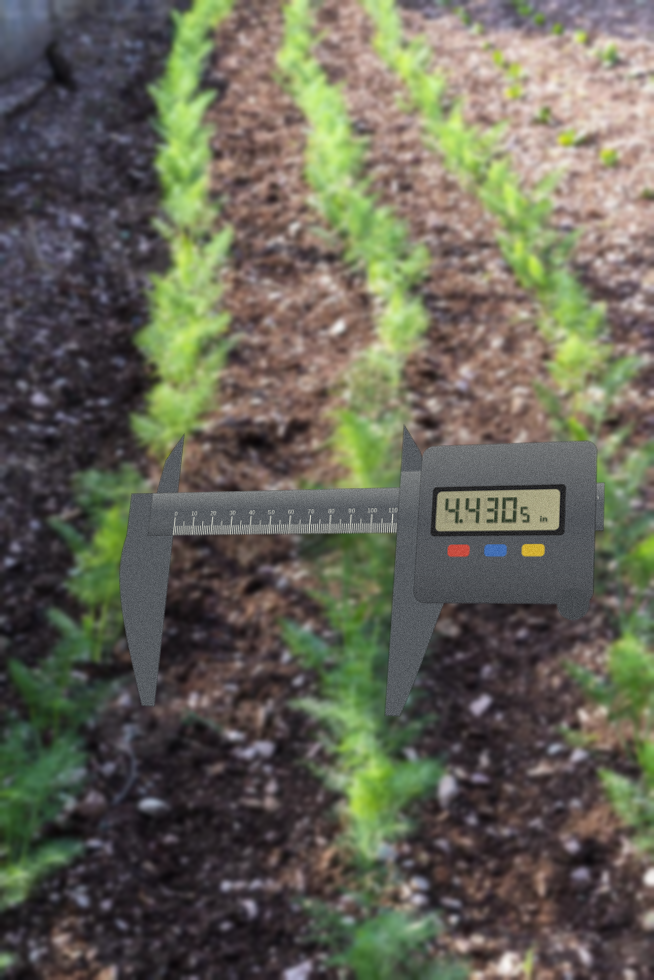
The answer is 4.4305 in
